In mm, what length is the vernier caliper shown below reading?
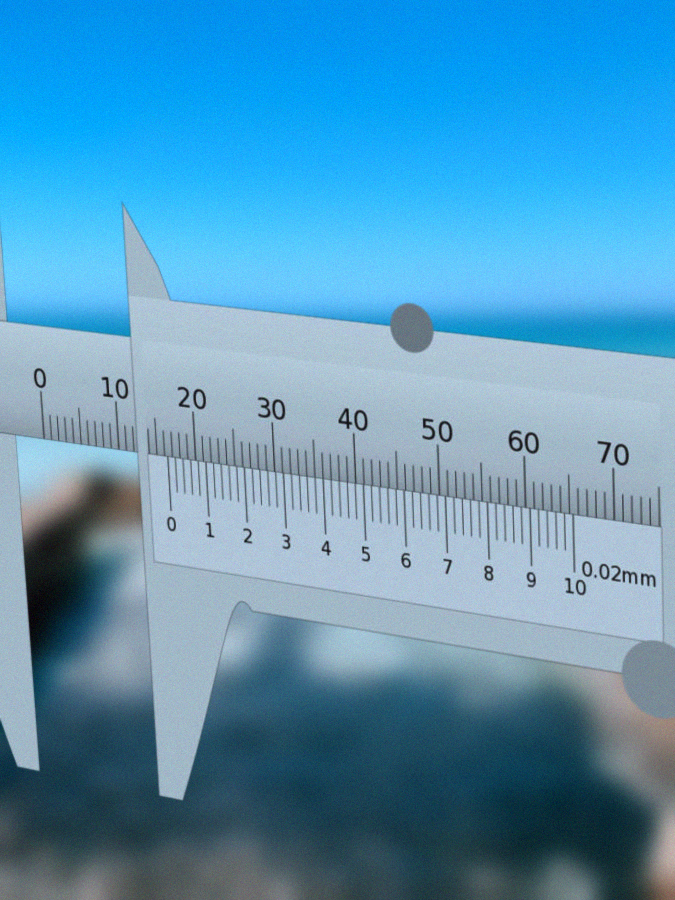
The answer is 16.4 mm
